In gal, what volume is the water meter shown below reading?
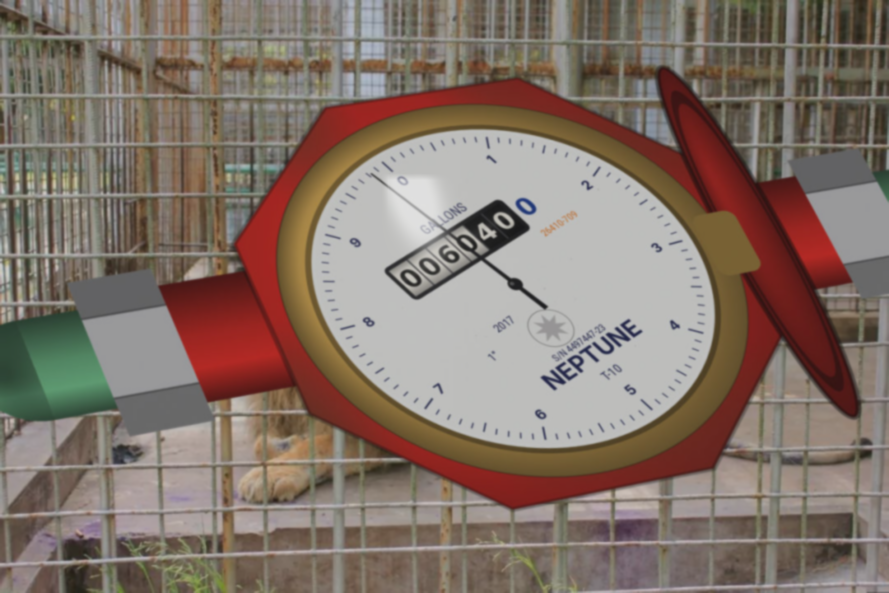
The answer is 60399.8 gal
